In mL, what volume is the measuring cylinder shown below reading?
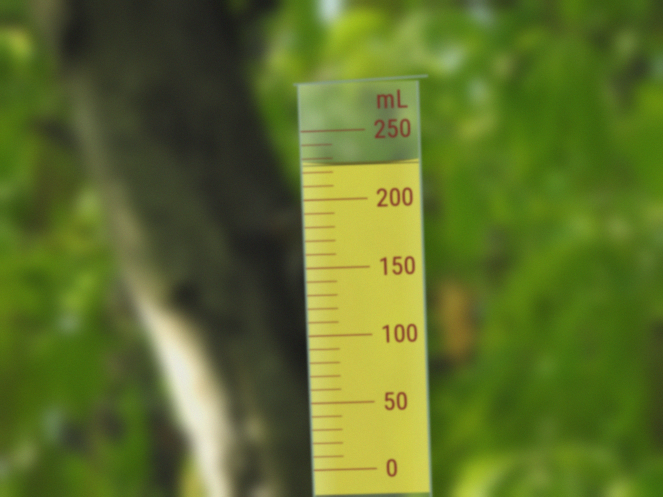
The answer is 225 mL
